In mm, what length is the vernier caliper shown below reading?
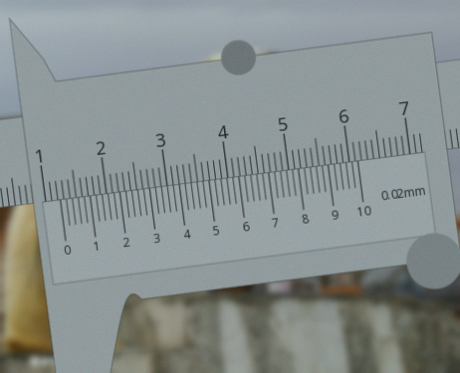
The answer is 12.4 mm
